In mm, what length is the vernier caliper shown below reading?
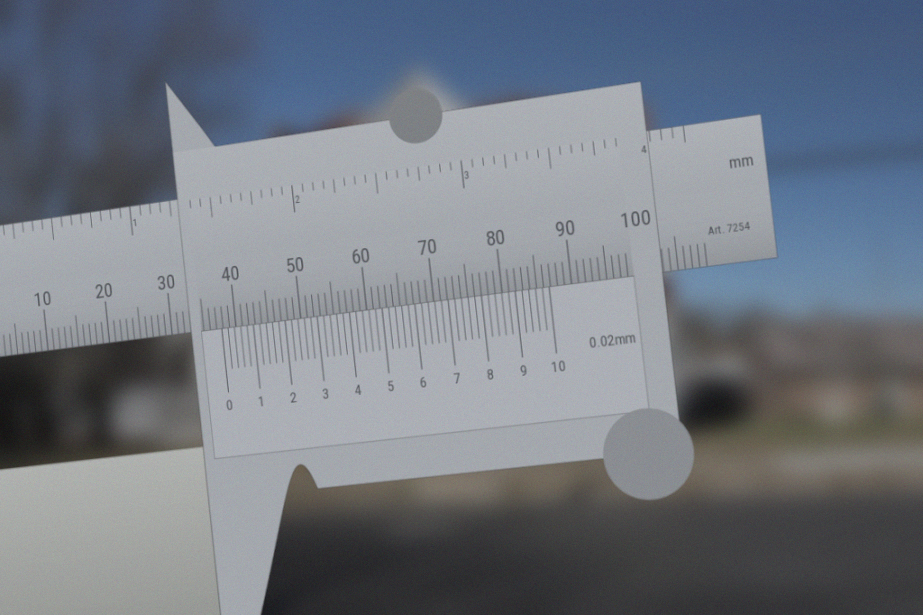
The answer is 37.8 mm
